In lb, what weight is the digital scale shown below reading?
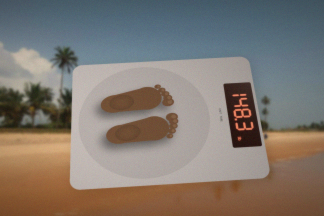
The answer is 148.3 lb
